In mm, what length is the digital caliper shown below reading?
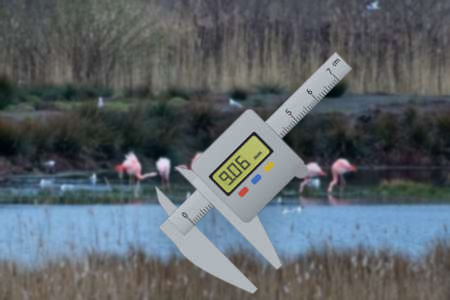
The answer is 9.06 mm
